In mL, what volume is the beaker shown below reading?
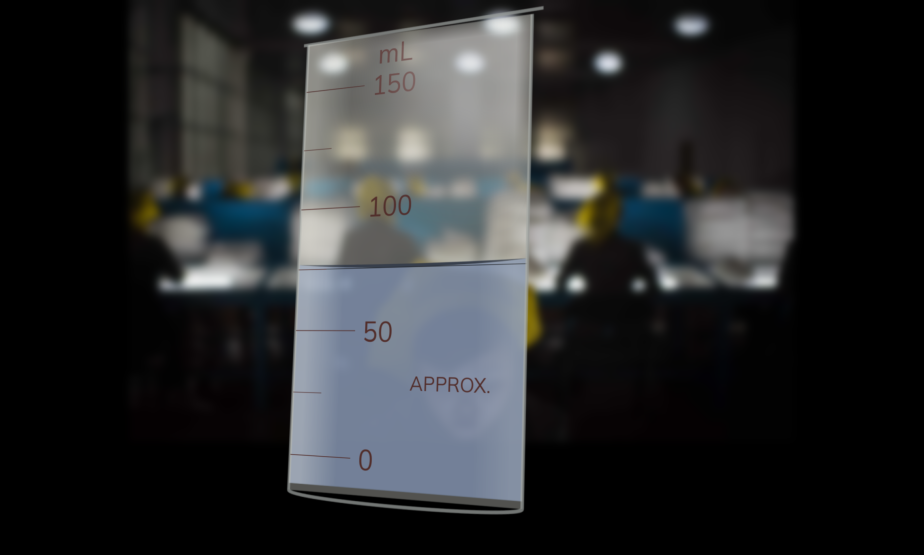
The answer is 75 mL
